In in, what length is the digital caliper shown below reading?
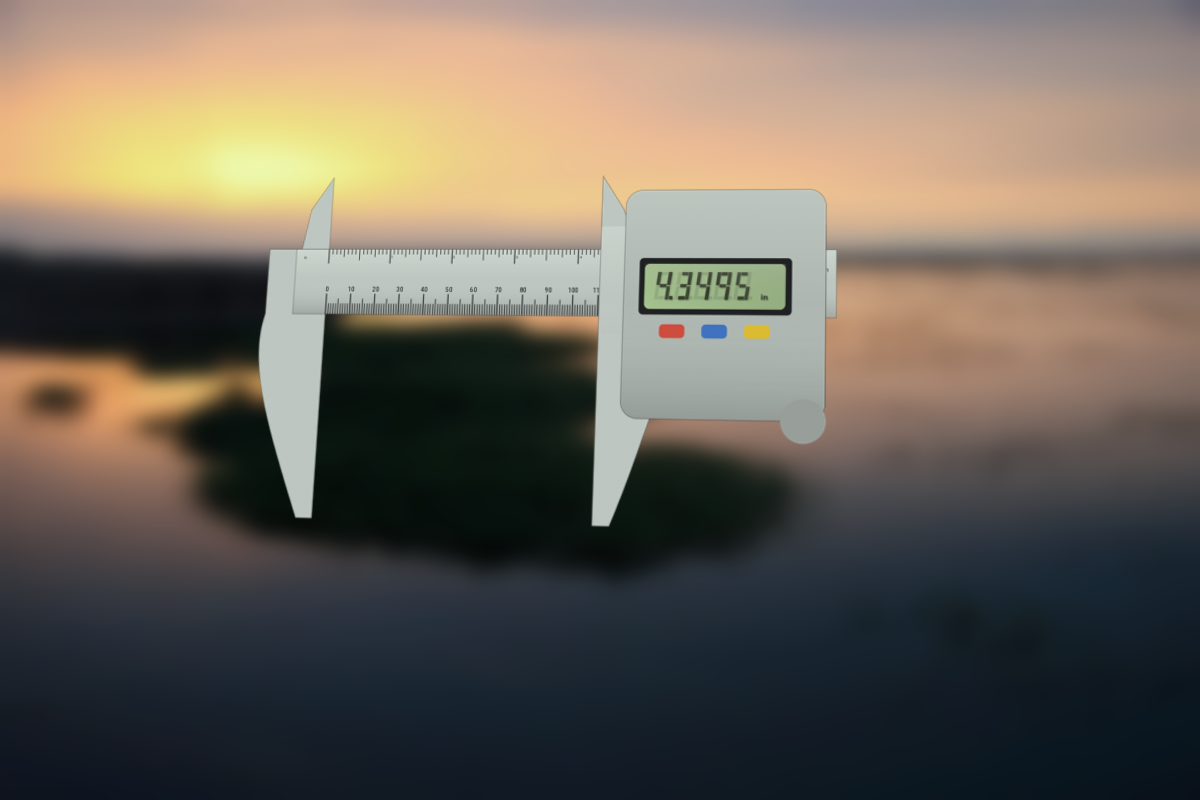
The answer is 4.3495 in
